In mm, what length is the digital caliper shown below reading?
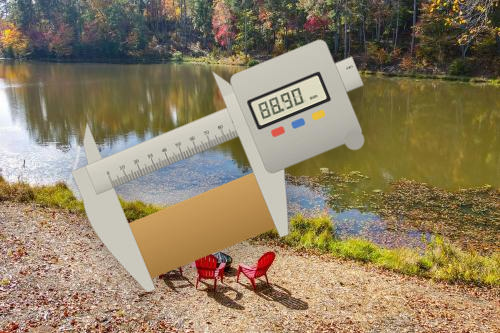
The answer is 88.90 mm
